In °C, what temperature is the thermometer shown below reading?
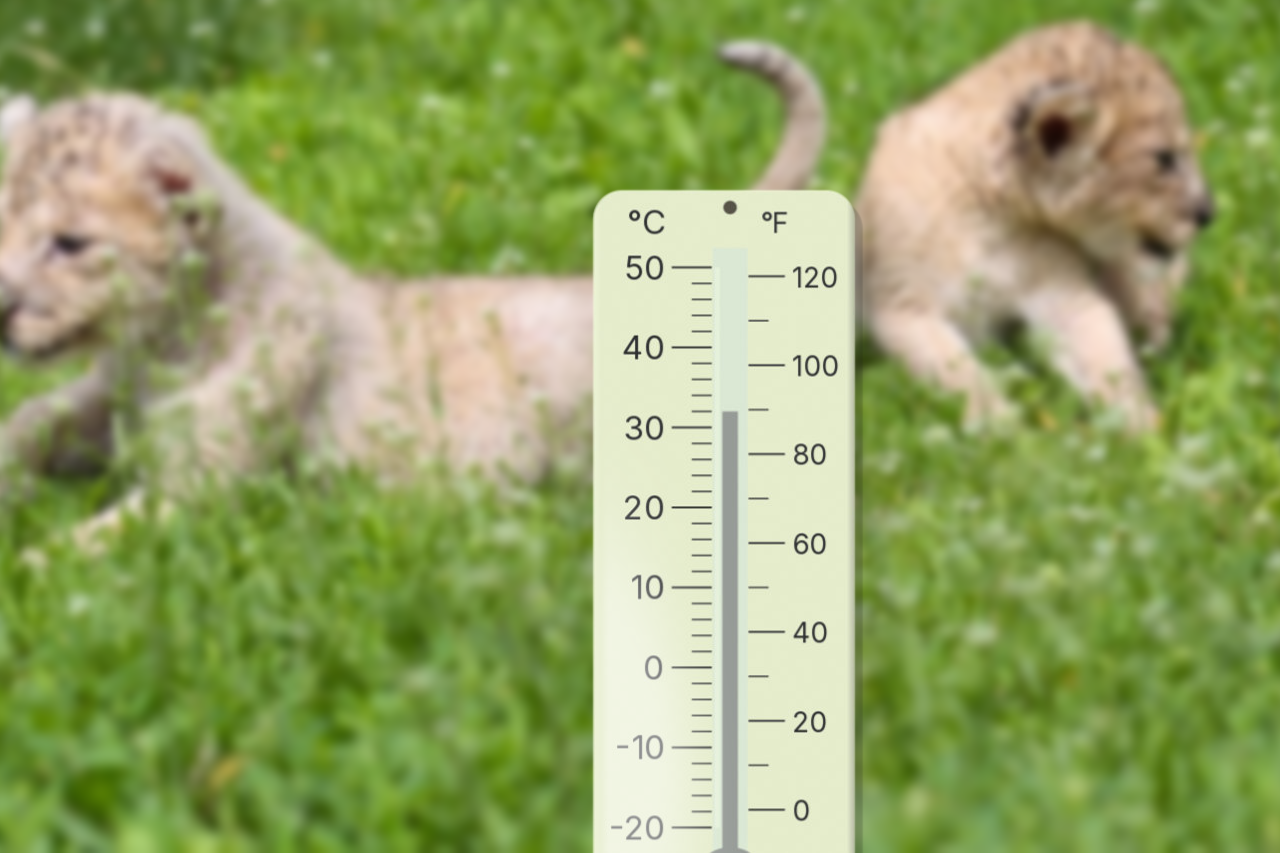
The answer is 32 °C
